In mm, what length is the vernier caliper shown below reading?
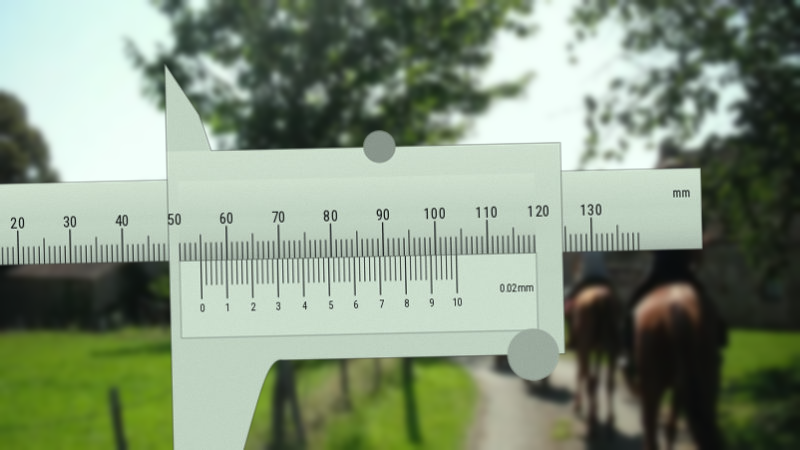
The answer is 55.0 mm
